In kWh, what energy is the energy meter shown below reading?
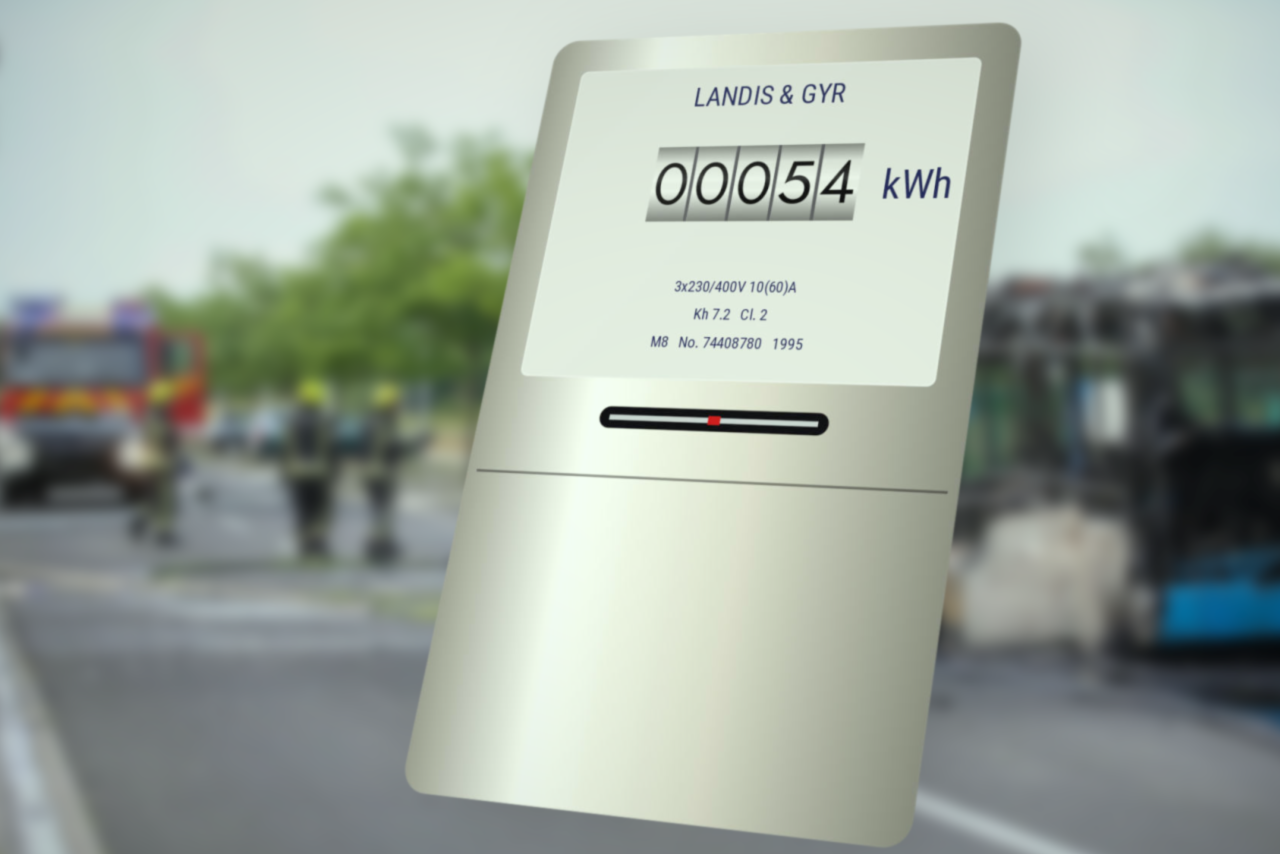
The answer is 54 kWh
